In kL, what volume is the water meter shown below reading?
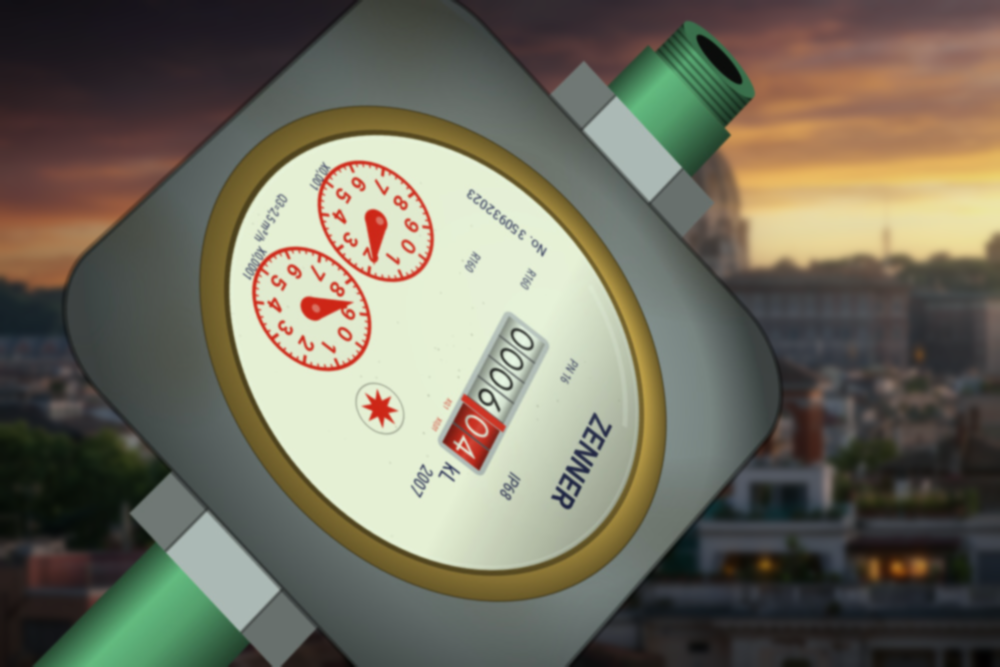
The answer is 6.0418 kL
